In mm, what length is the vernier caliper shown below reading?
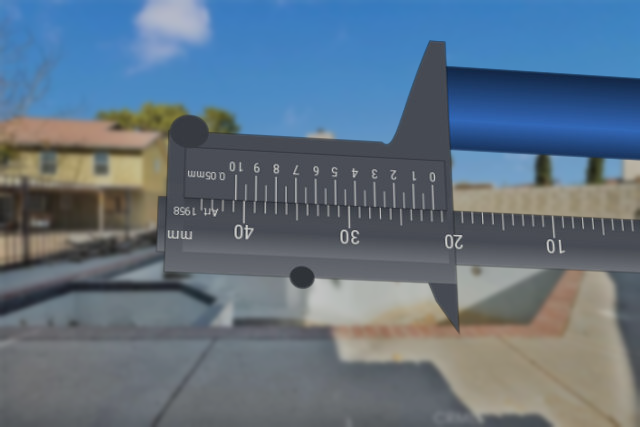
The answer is 21.8 mm
